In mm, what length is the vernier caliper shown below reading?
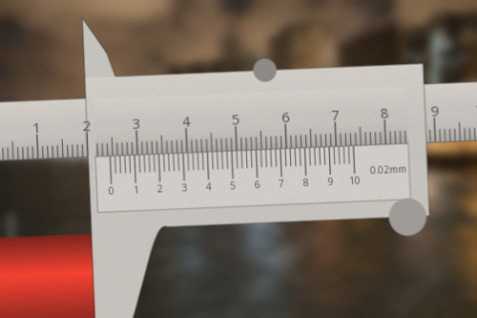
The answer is 24.5 mm
